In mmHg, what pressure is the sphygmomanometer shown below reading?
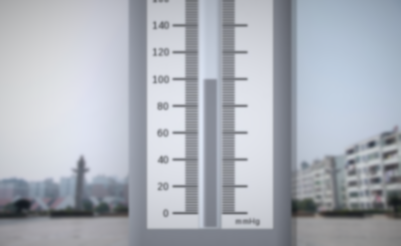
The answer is 100 mmHg
